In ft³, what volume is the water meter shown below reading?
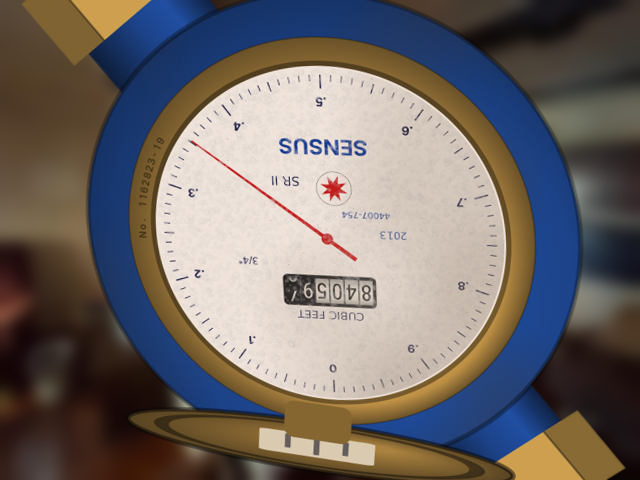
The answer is 840597.35 ft³
